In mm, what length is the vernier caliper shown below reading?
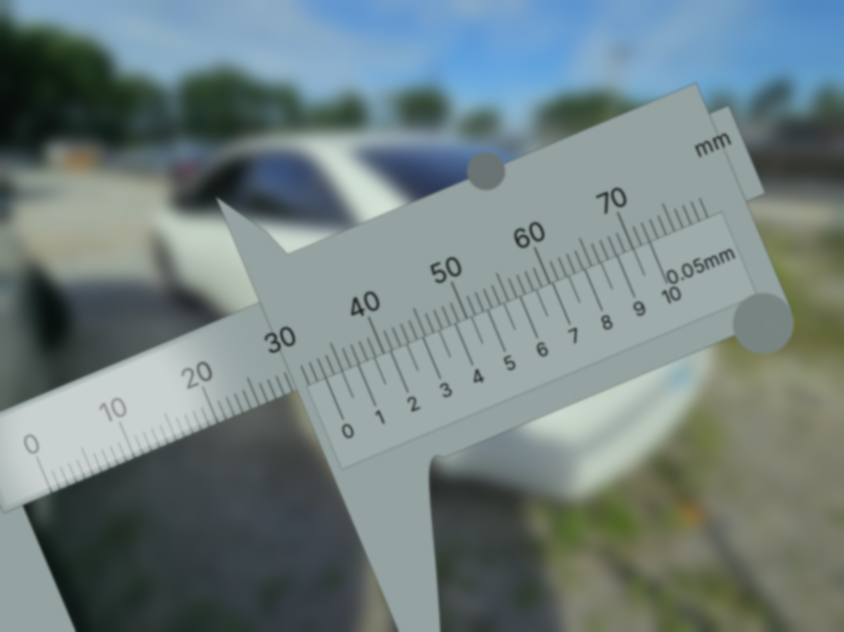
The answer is 33.0 mm
